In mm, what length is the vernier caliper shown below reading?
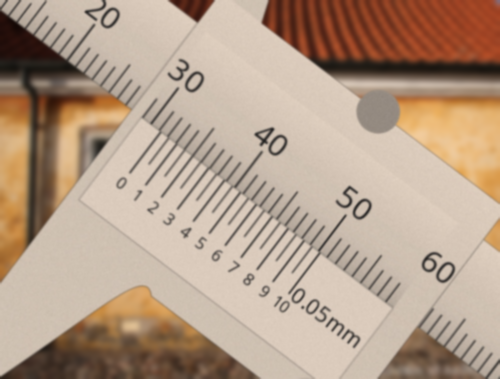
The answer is 31.2 mm
